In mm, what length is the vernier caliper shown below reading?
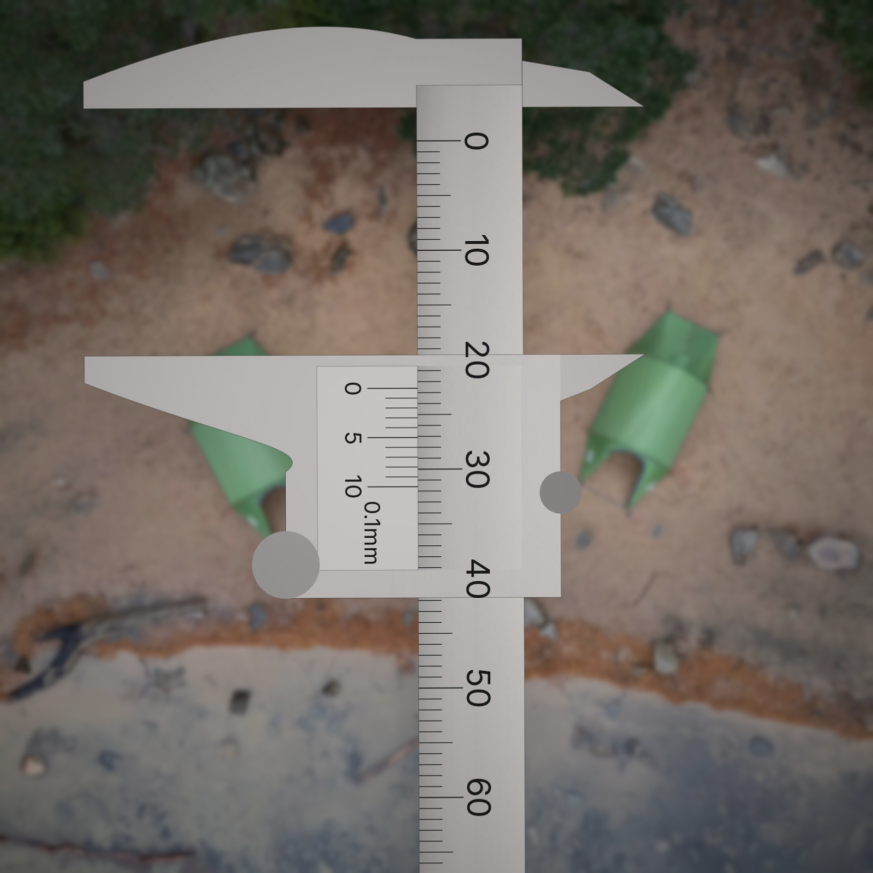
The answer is 22.6 mm
